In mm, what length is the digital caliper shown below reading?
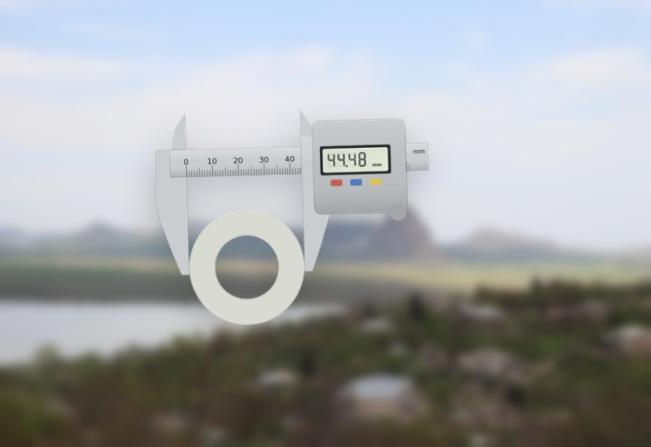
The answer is 44.48 mm
